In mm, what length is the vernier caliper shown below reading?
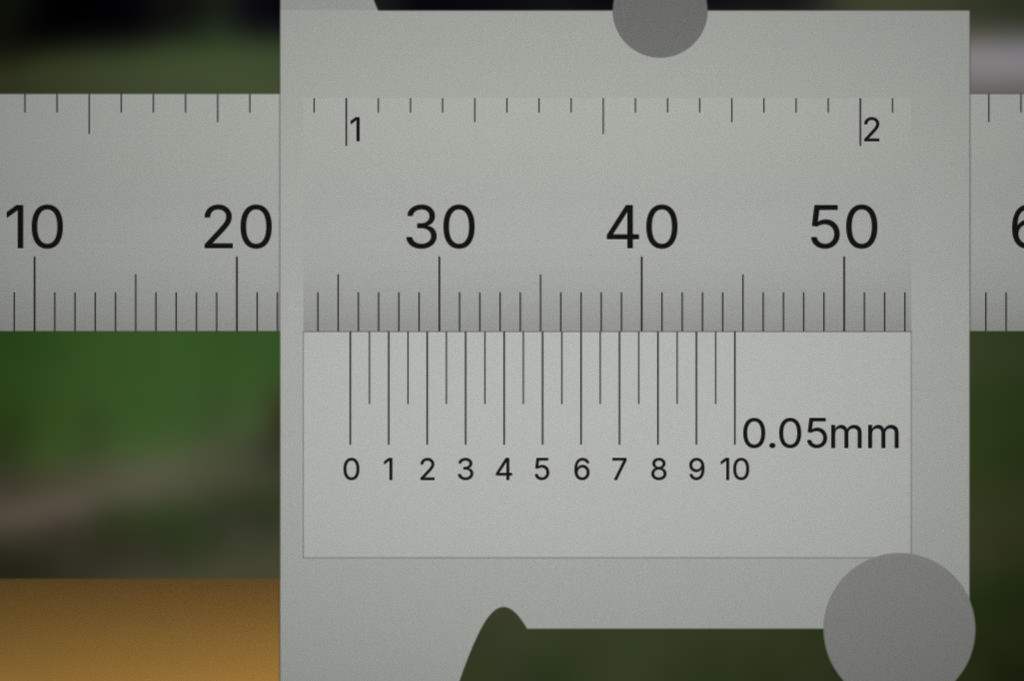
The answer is 25.6 mm
